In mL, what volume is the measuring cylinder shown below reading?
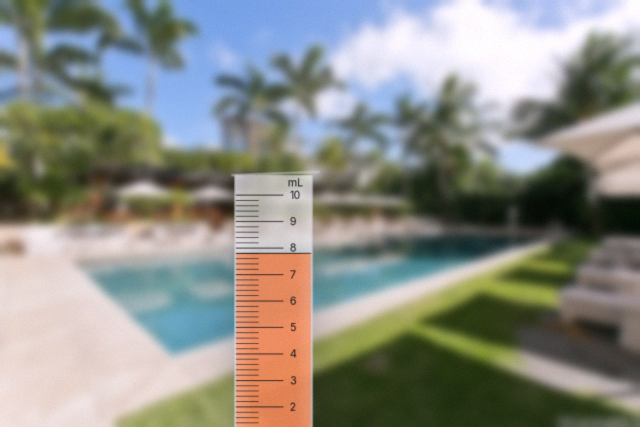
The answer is 7.8 mL
